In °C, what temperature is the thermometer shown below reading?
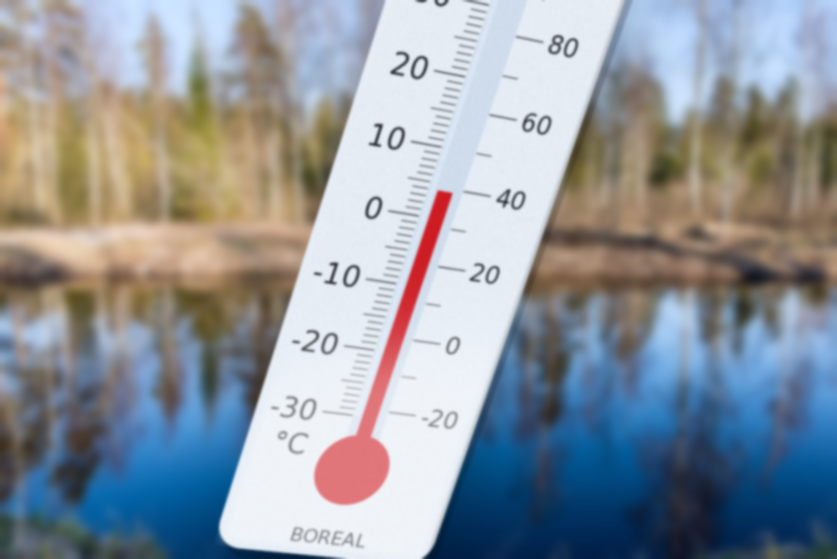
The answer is 4 °C
